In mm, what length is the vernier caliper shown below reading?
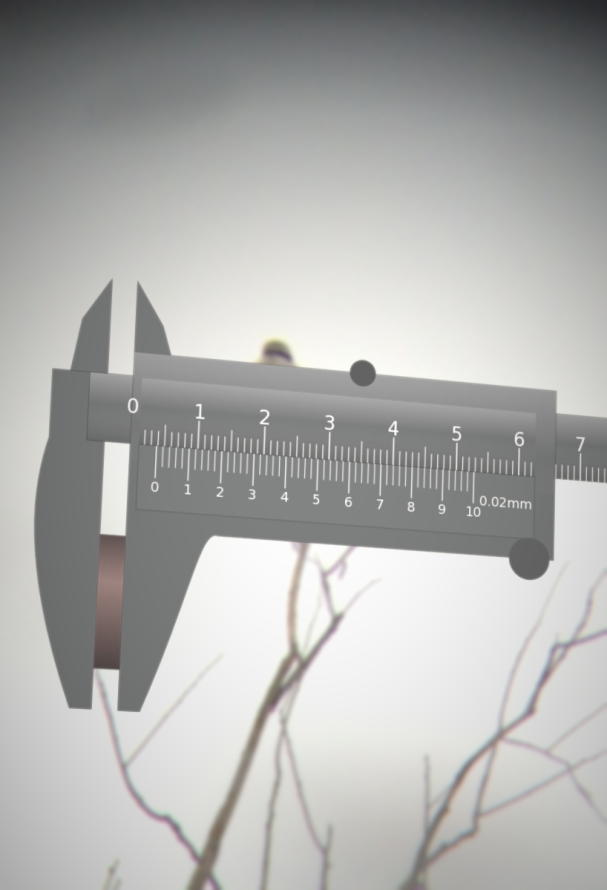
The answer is 3.8 mm
